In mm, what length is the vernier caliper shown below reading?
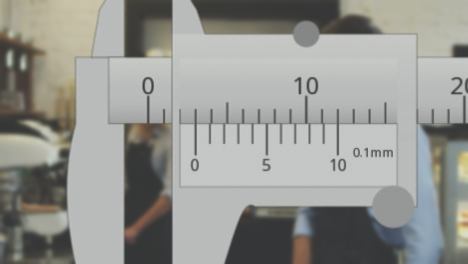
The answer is 3.0 mm
